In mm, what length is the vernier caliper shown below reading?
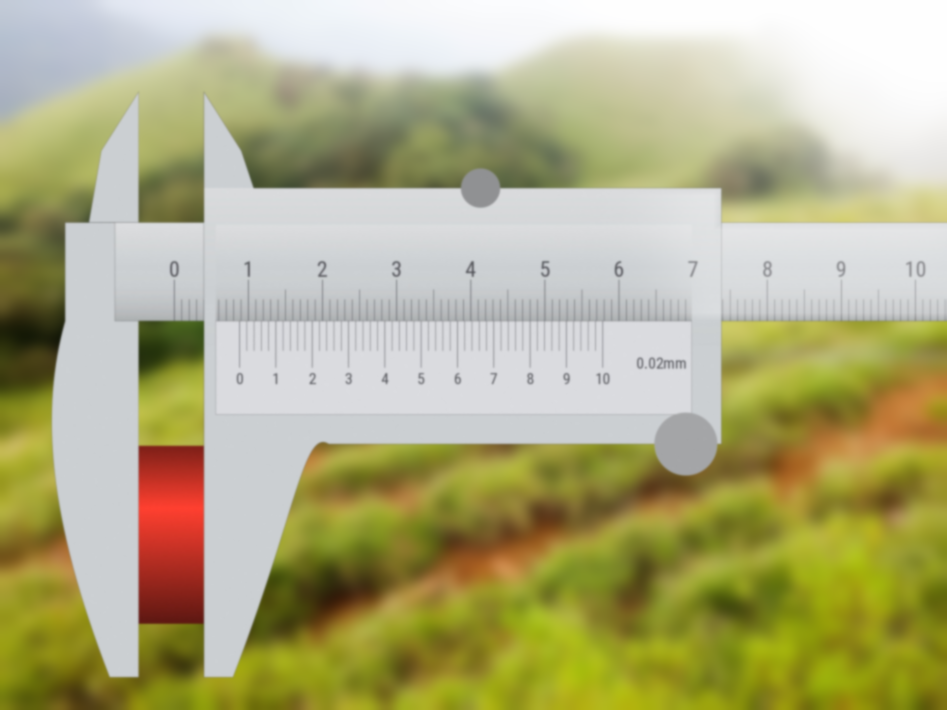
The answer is 8.8 mm
